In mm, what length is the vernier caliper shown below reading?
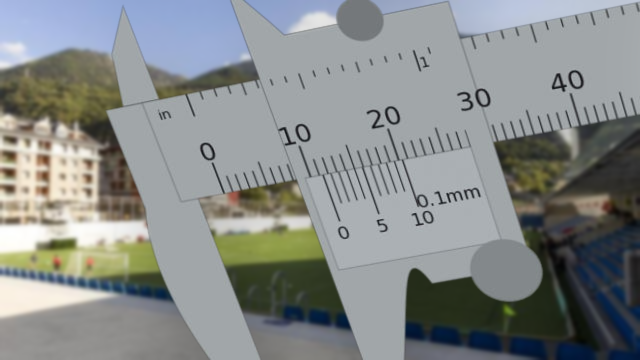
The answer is 11.4 mm
